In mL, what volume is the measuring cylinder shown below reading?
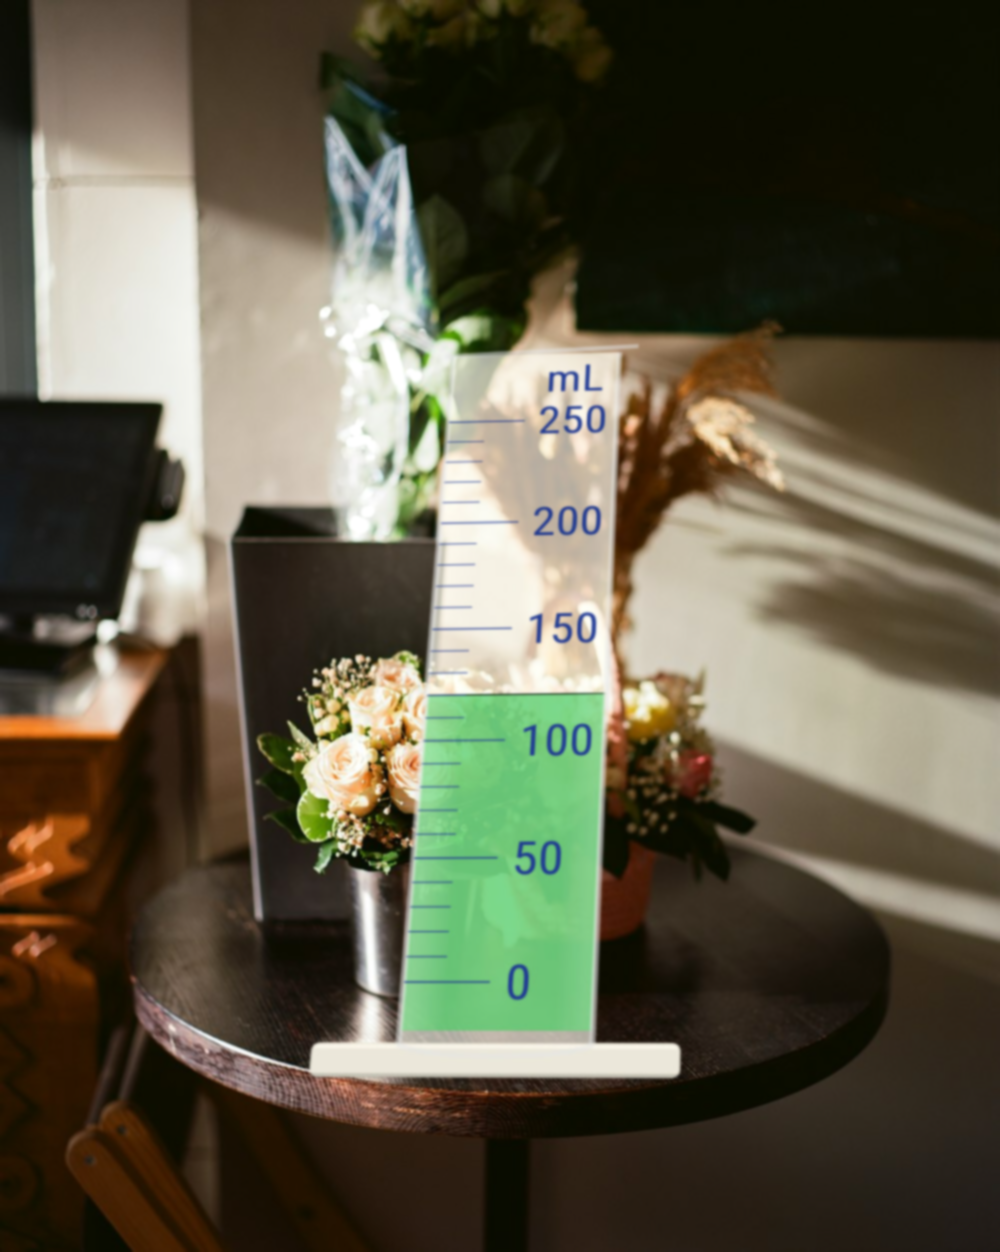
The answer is 120 mL
